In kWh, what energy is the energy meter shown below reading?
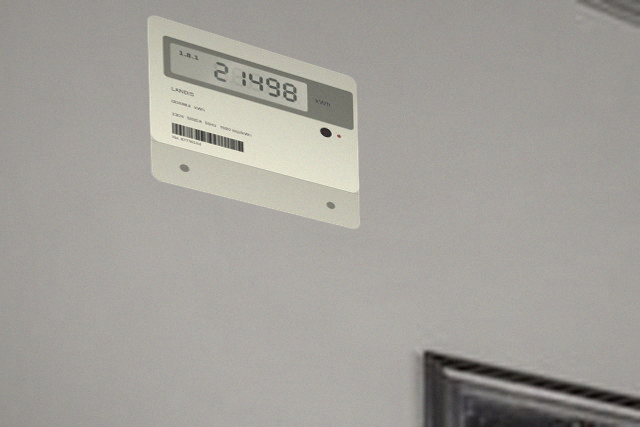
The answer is 21498 kWh
